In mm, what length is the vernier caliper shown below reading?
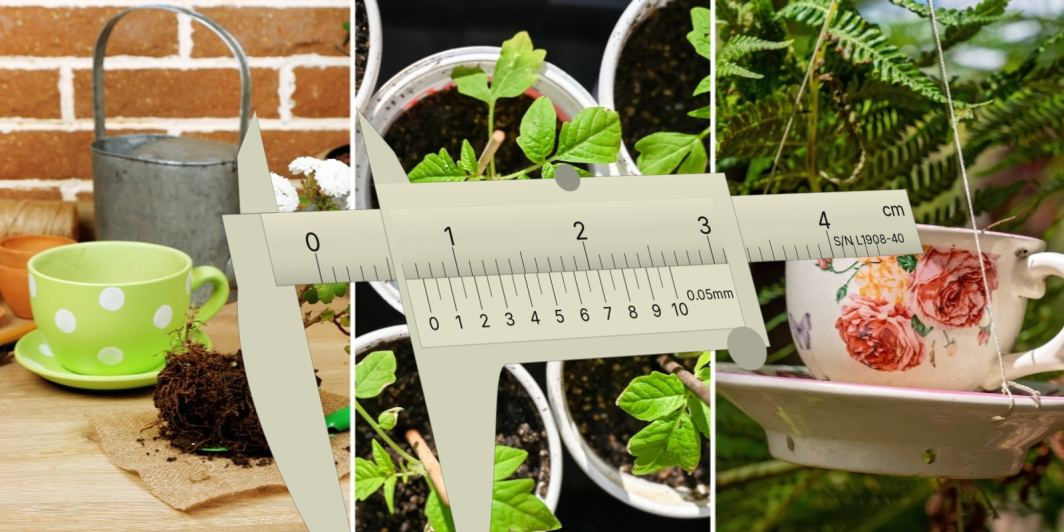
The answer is 7.3 mm
